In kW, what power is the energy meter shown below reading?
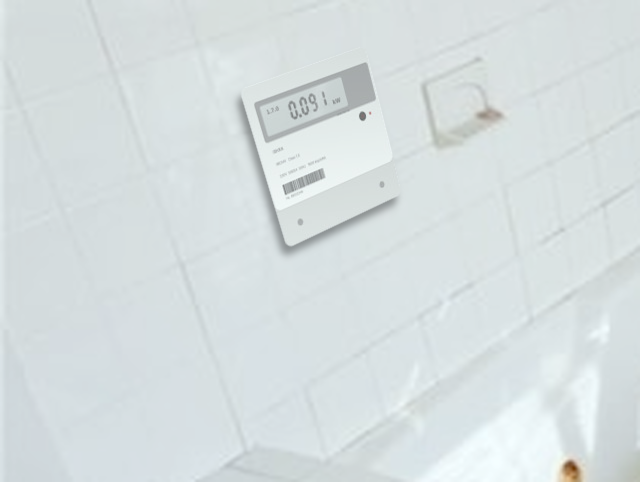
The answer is 0.091 kW
